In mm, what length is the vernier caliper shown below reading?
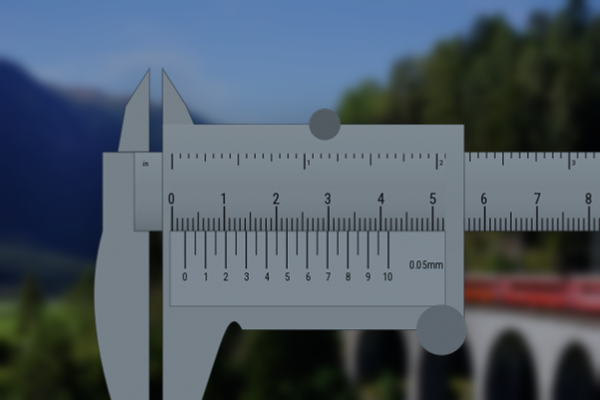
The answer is 2.5 mm
